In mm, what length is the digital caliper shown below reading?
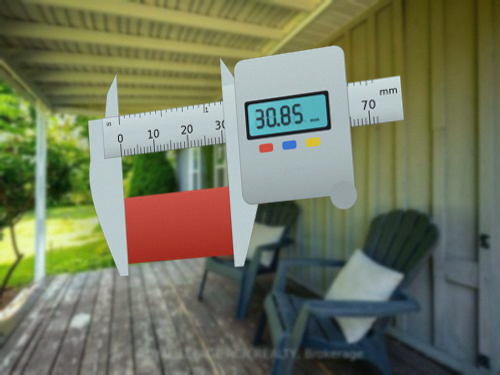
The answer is 30.85 mm
